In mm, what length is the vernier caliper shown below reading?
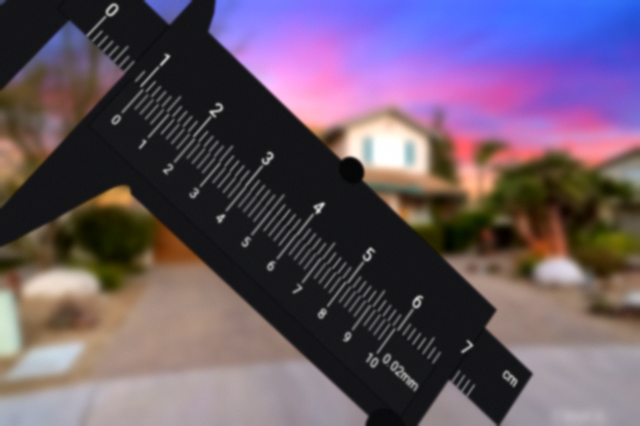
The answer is 10.5 mm
